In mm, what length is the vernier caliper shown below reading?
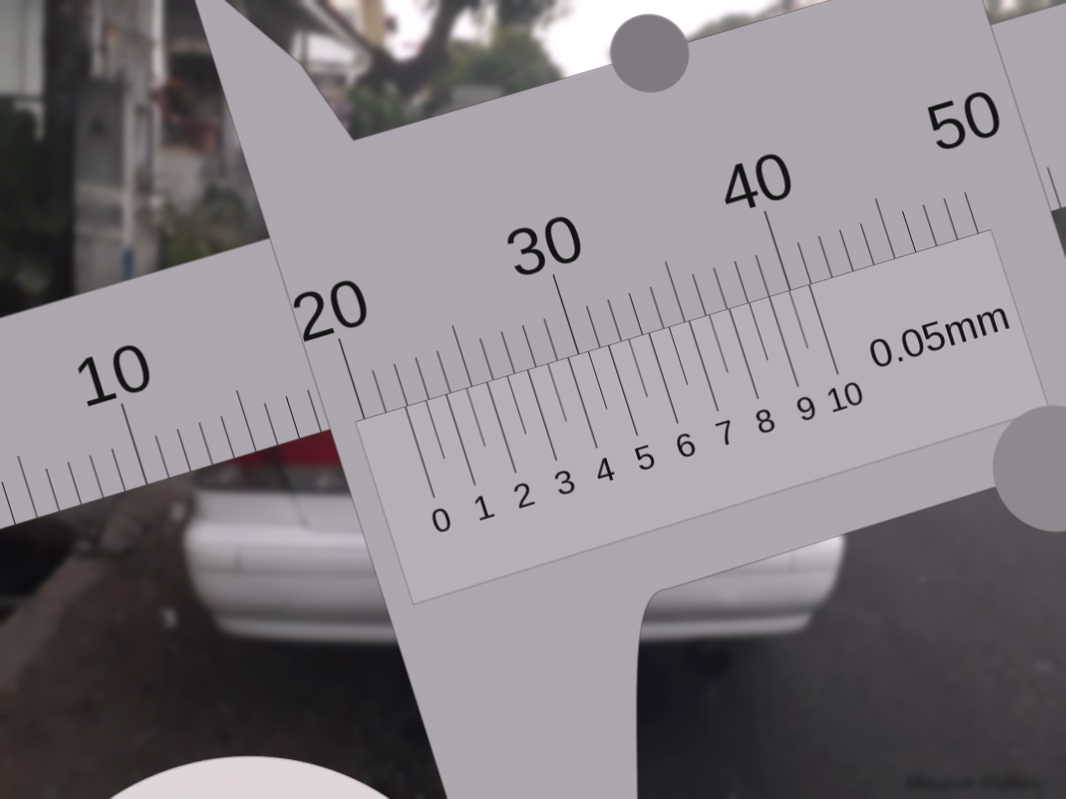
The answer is 21.9 mm
